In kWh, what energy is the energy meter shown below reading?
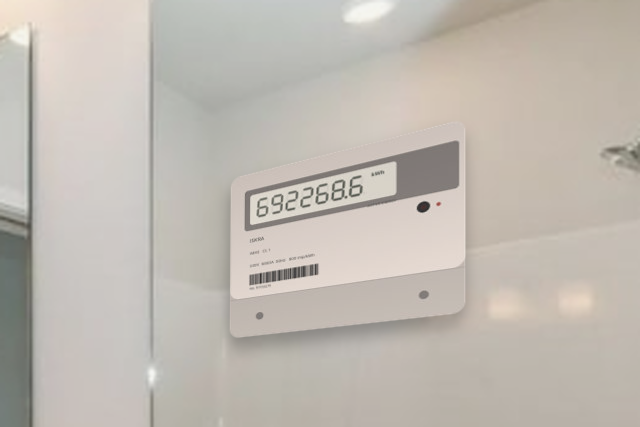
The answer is 692268.6 kWh
